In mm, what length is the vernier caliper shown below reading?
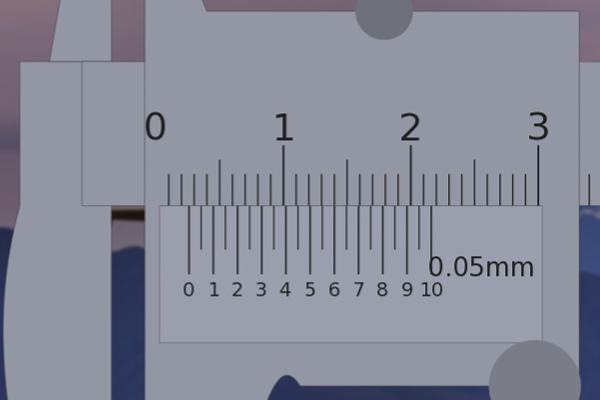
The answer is 2.6 mm
